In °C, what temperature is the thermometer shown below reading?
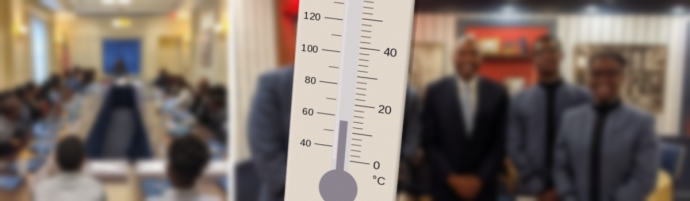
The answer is 14 °C
